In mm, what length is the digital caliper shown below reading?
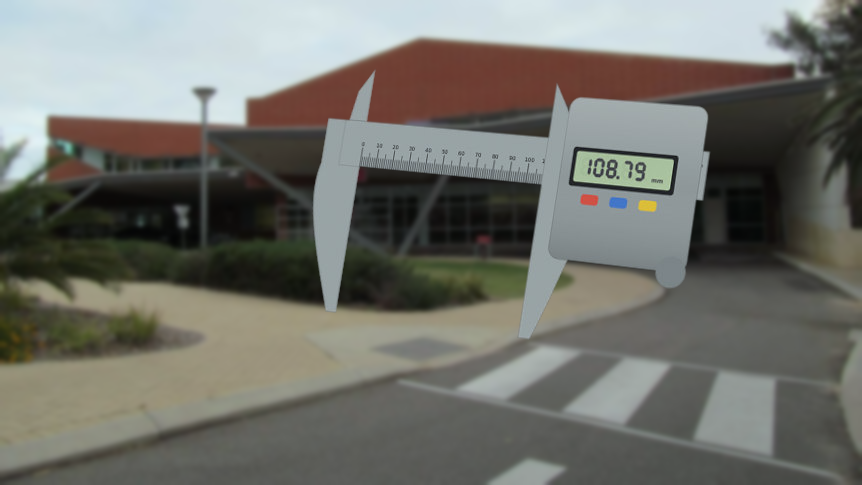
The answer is 108.79 mm
